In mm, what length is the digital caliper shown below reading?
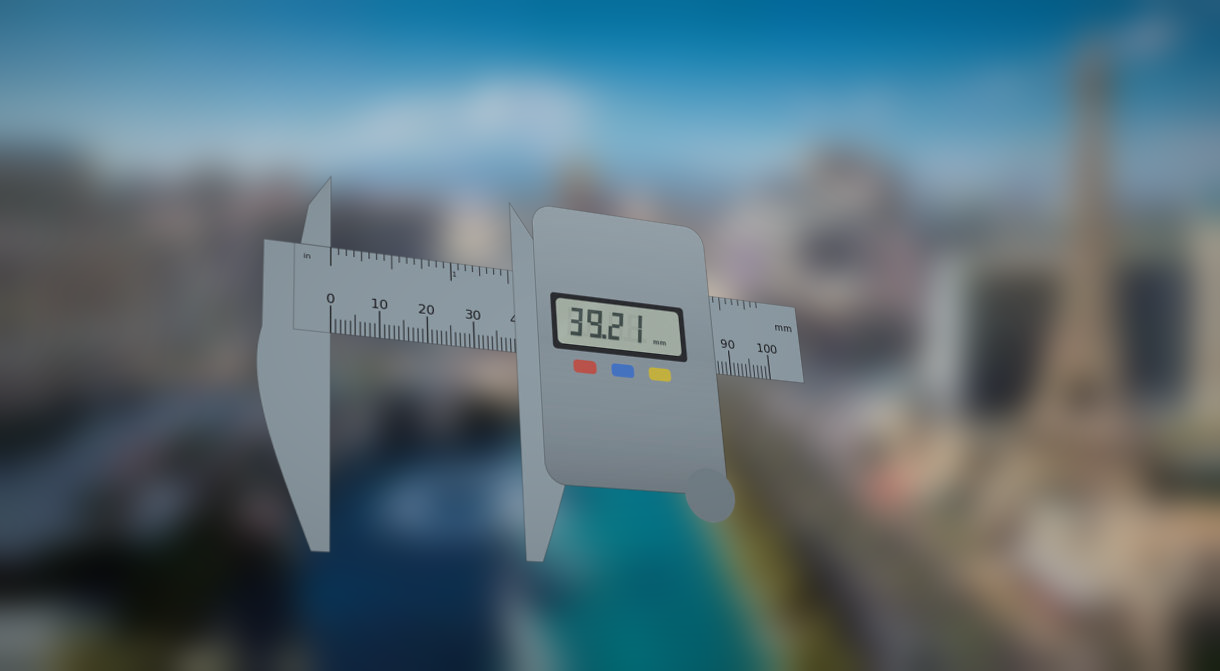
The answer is 39.21 mm
